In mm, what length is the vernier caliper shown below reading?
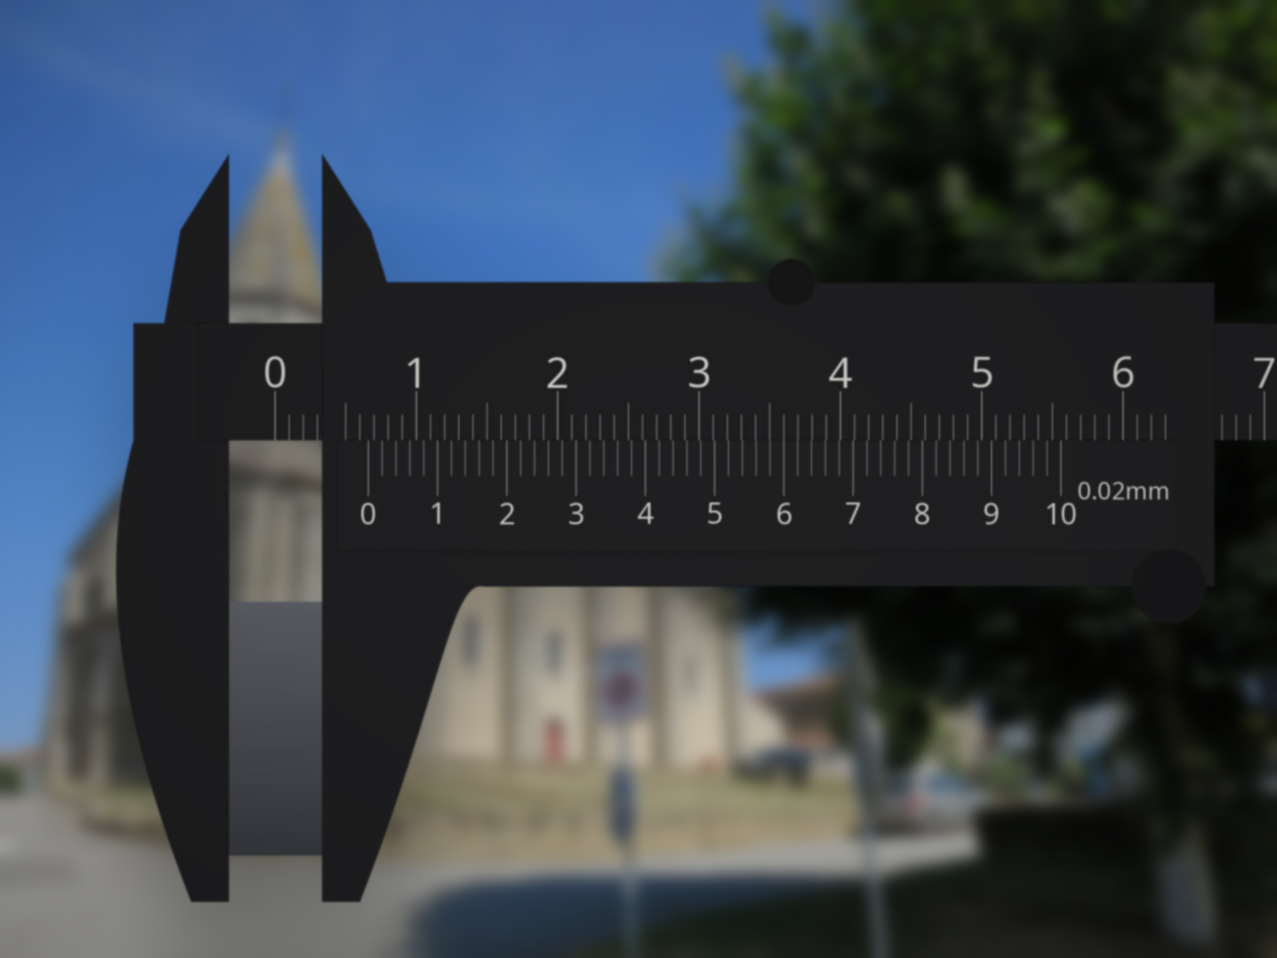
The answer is 6.6 mm
